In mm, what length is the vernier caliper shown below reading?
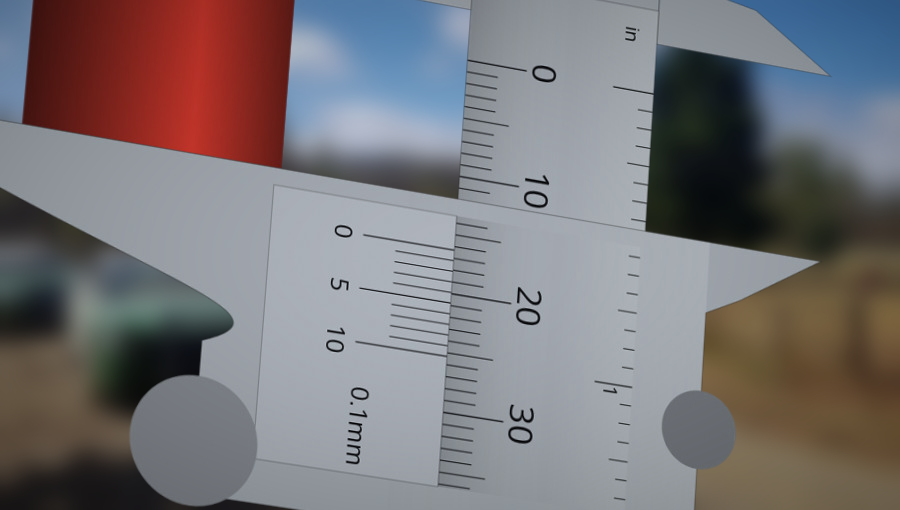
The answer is 16.3 mm
